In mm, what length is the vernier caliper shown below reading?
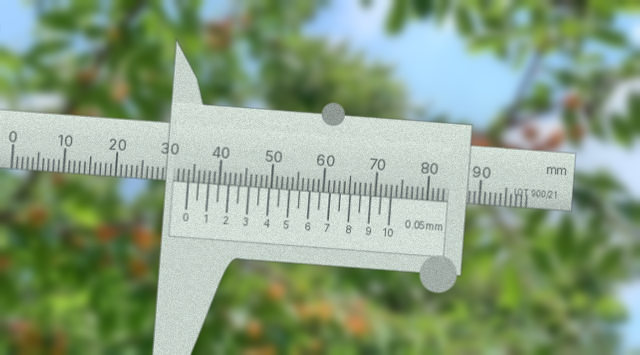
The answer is 34.0 mm
